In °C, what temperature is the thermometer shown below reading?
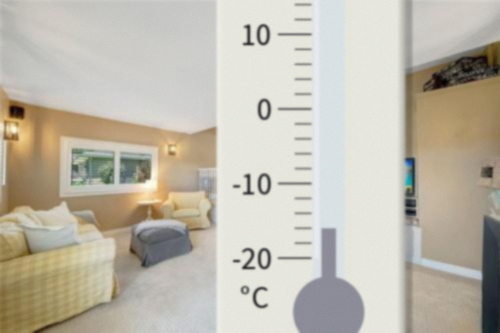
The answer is -16 °C
